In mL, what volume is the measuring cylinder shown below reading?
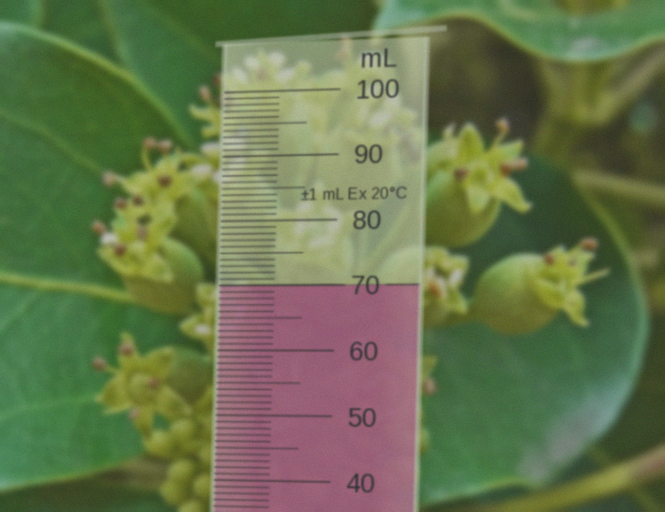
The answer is 70 mL
